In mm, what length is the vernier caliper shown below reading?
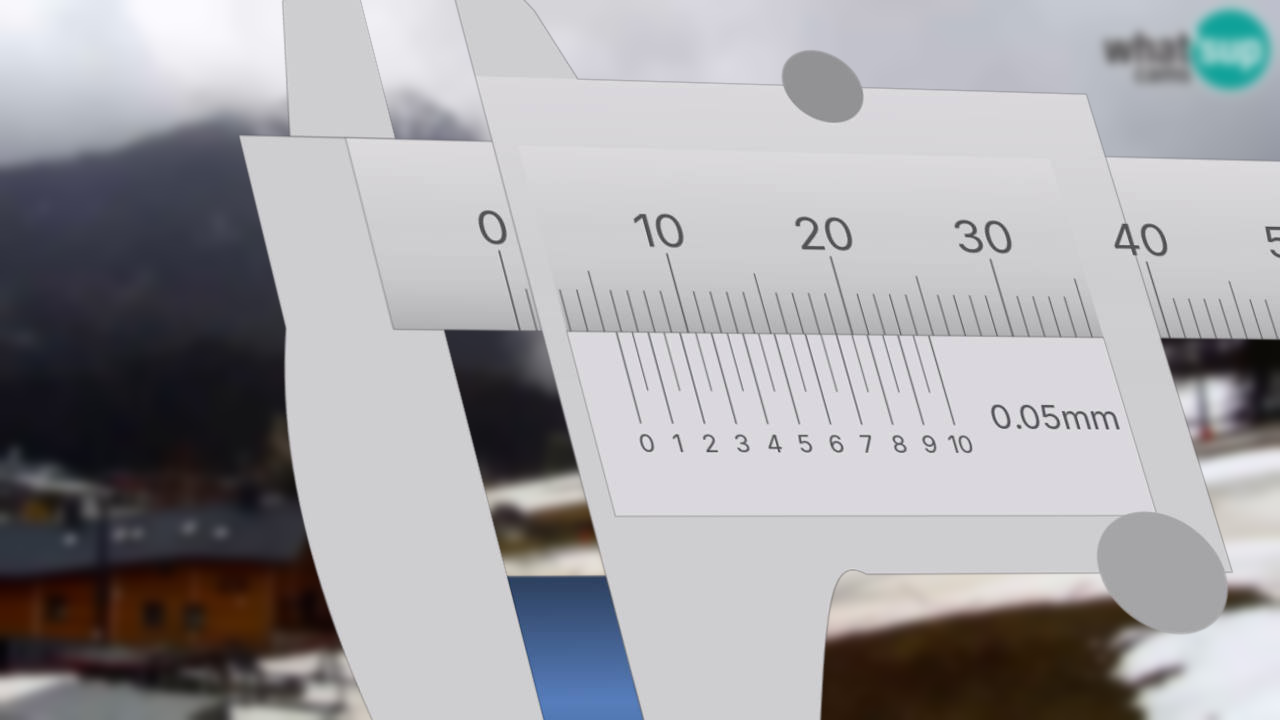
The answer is 5.7 mm
